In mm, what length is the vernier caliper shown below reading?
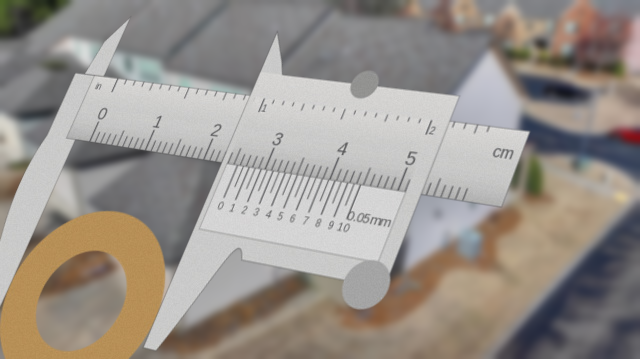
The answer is 25.6 mm
